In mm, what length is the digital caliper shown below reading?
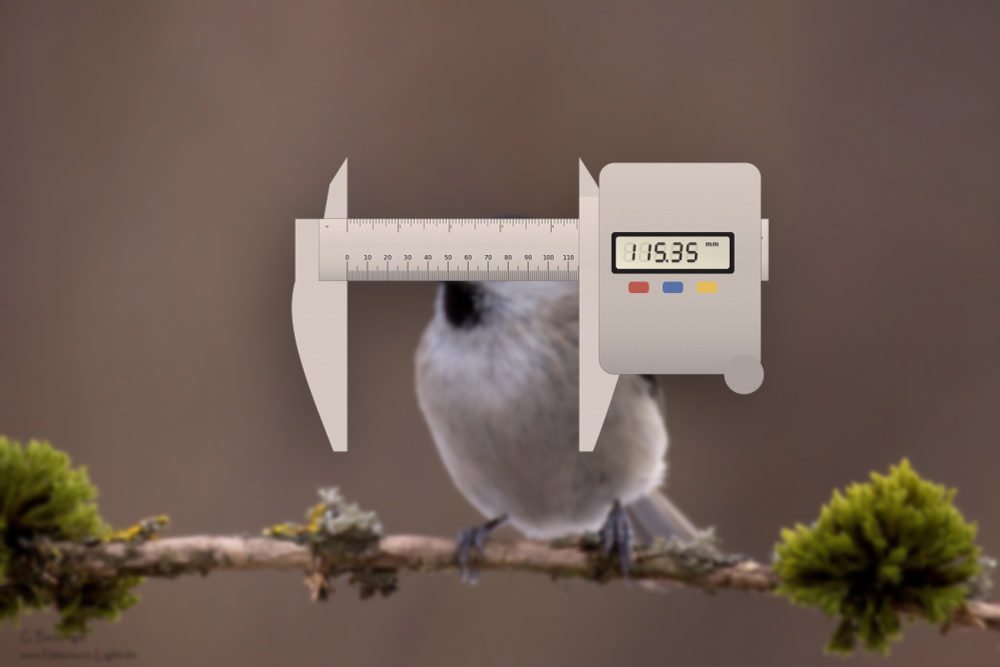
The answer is 115.35 mm
